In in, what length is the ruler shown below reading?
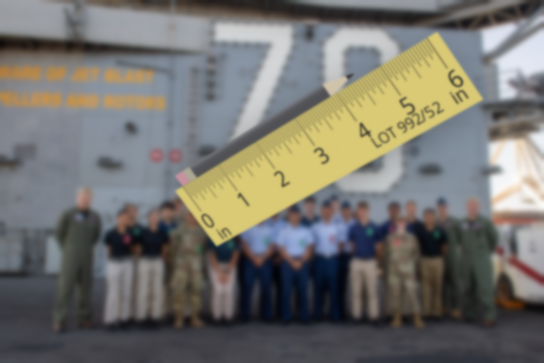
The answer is 4.5 in
